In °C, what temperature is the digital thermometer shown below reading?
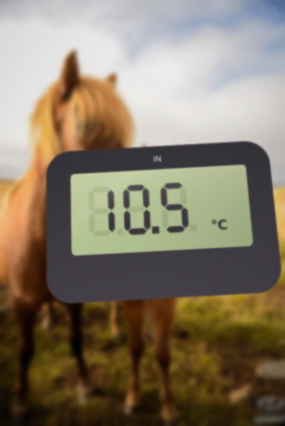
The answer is 10.5 °C
